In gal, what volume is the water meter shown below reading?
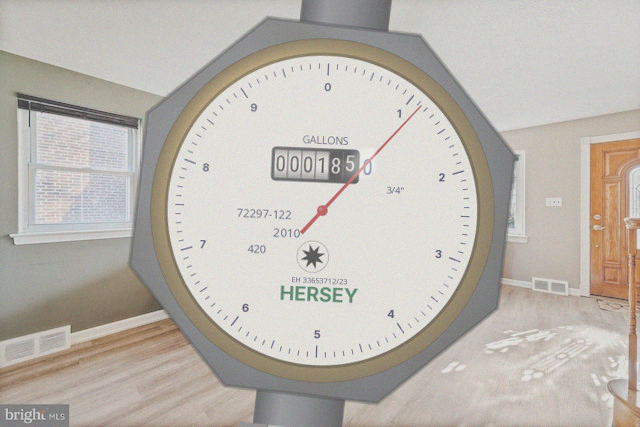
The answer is 1851.1 gal
